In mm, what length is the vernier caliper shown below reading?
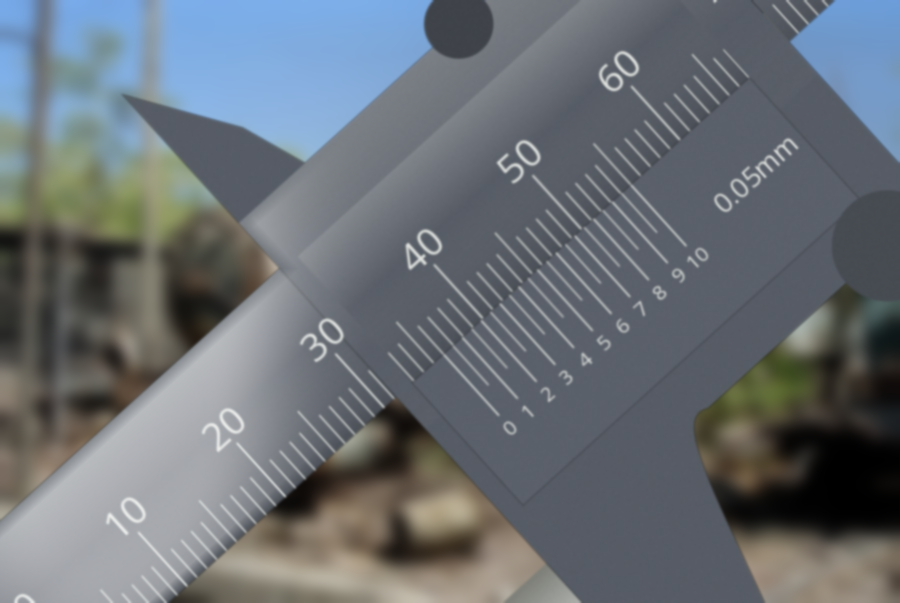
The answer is 36.0 mm
